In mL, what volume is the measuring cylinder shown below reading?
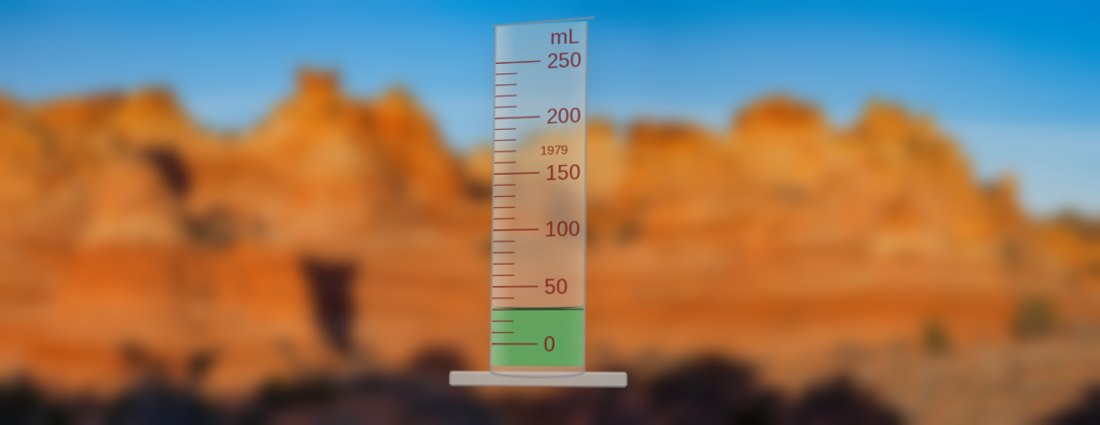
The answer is 30 mL
